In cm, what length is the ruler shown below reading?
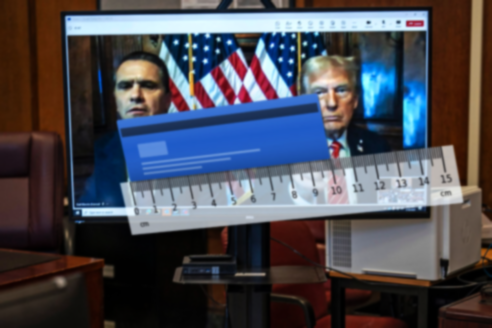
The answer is 10 cm
